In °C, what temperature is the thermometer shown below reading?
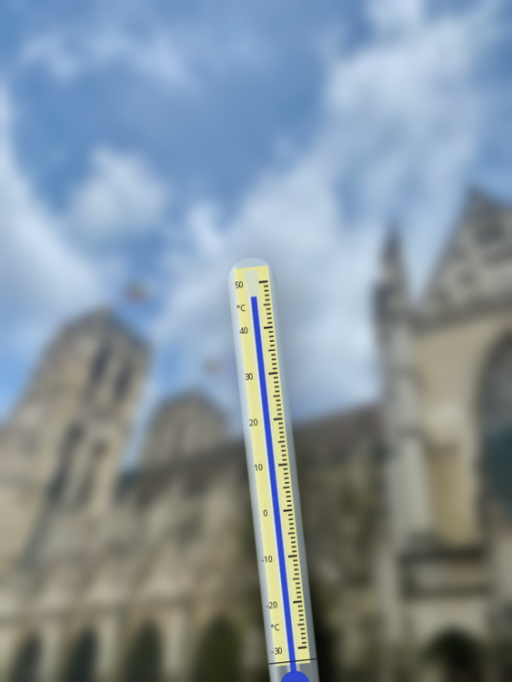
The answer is 47 °C
